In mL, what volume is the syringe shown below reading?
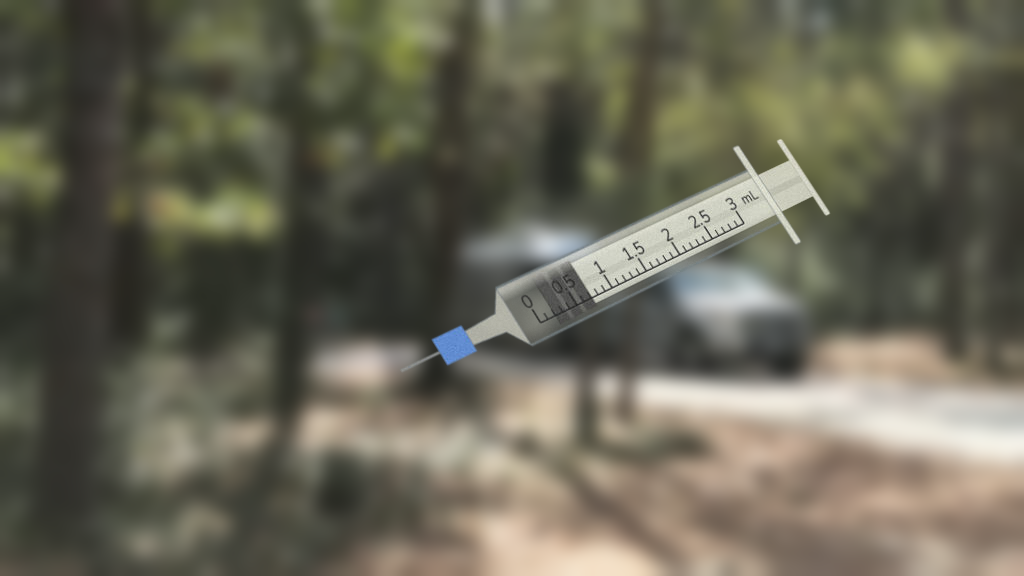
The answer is 0.2 mL
